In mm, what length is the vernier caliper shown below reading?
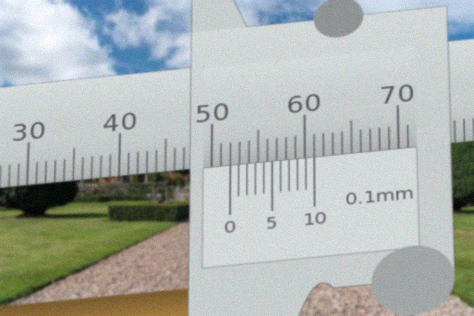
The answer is 52.0 mm
